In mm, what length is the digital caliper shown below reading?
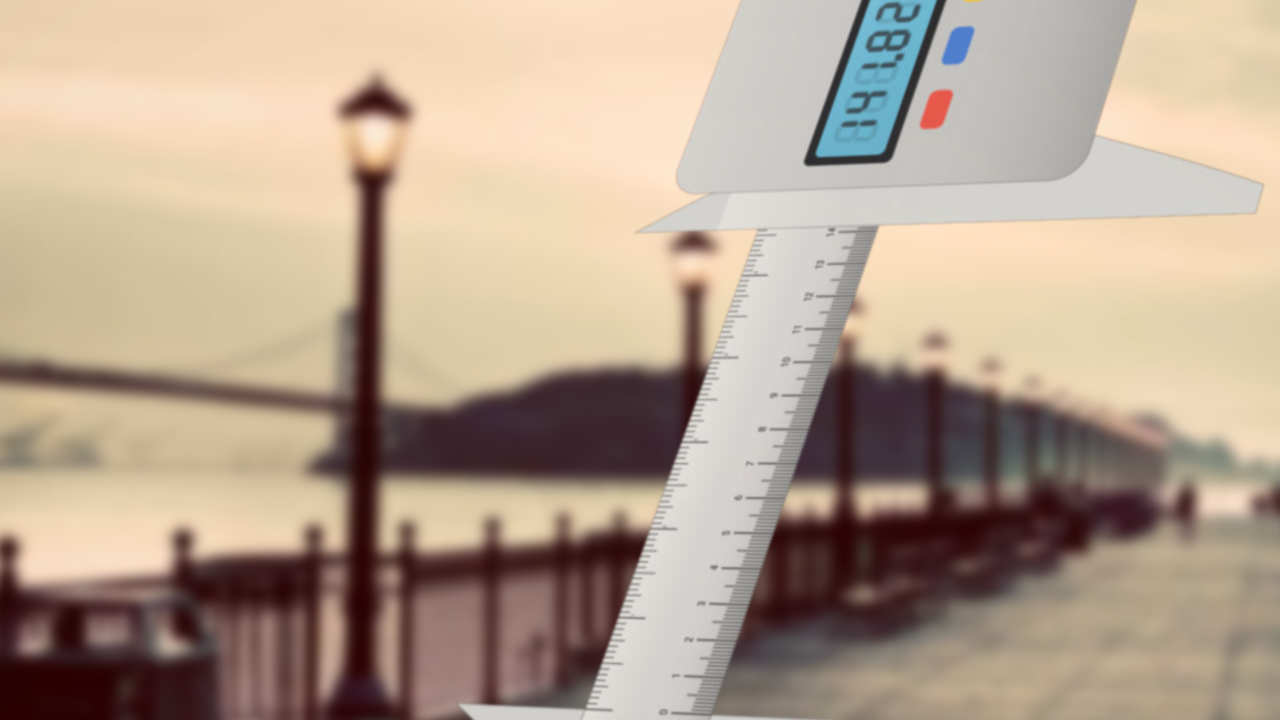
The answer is 141.82 mm
